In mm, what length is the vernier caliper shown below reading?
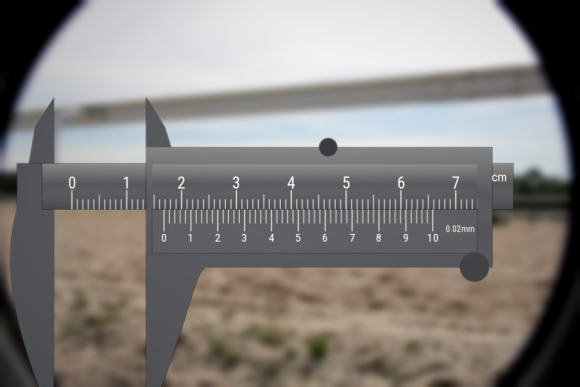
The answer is 16.8 mm
